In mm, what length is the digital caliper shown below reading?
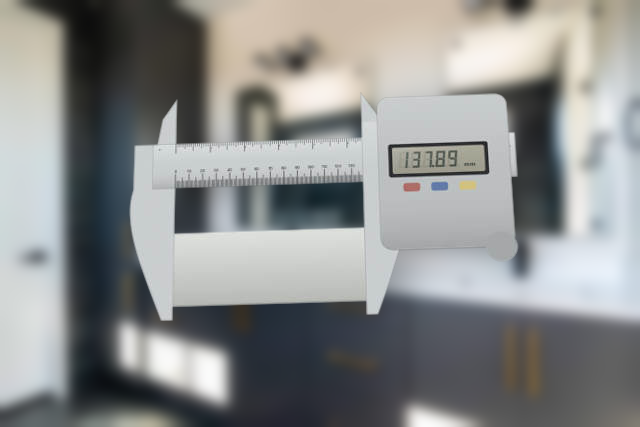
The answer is 137.89 mm
